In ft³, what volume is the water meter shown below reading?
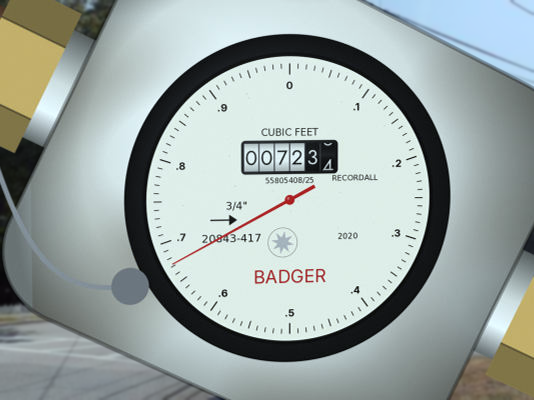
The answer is 7233.67 ft³
